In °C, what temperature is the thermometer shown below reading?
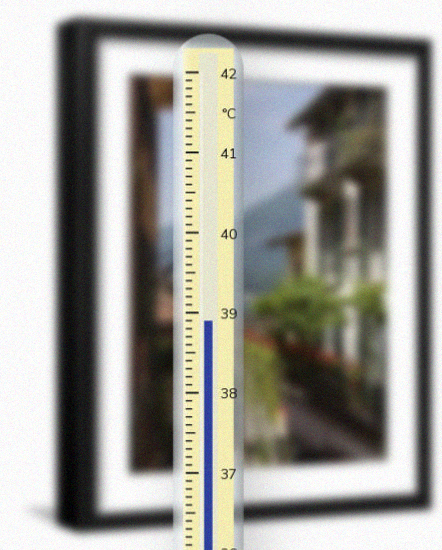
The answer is 38.9 °C
